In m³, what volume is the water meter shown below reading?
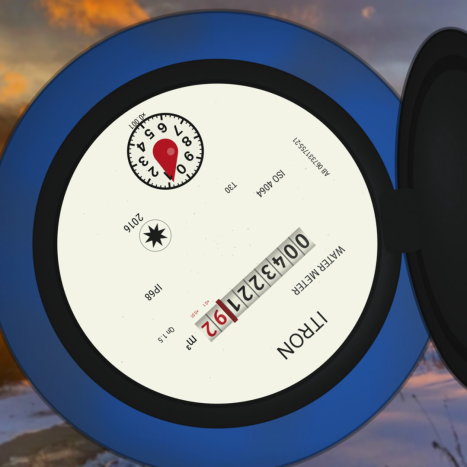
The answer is 43221.920 m³
